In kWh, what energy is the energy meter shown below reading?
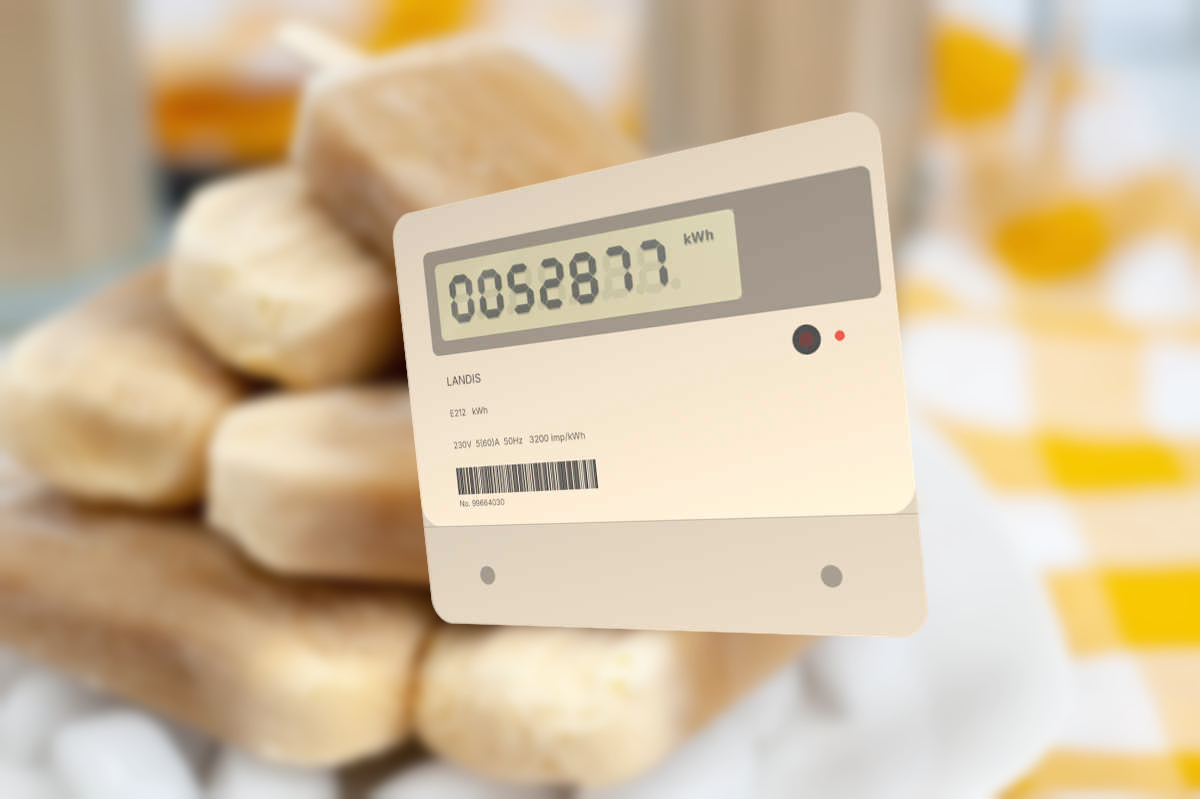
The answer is 52877 kWh
